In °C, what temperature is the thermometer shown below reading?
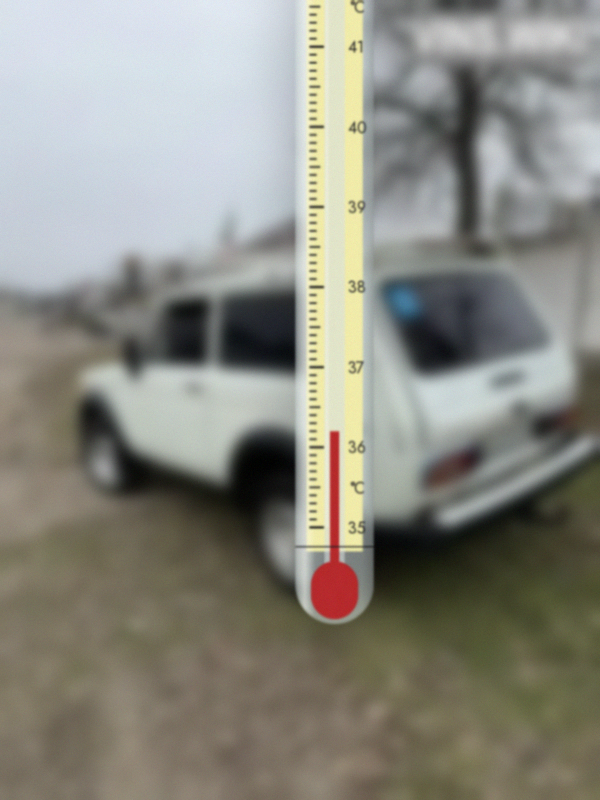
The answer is 36.2 °C
